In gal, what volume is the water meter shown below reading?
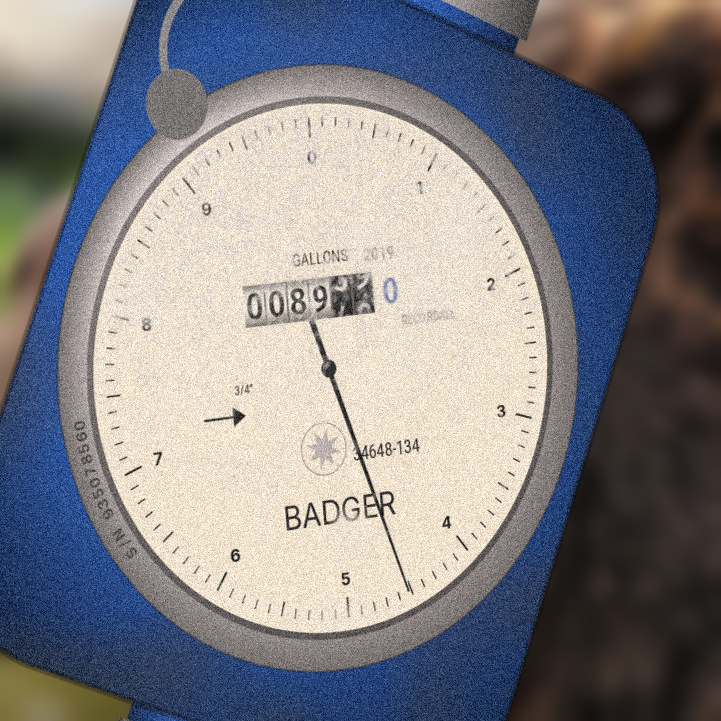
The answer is 89394.5 gal
